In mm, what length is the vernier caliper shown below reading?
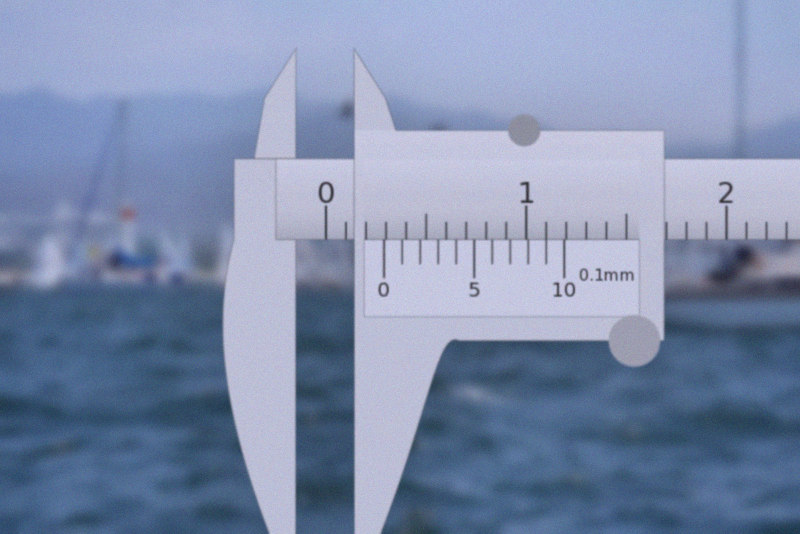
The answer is 2.9 mm
